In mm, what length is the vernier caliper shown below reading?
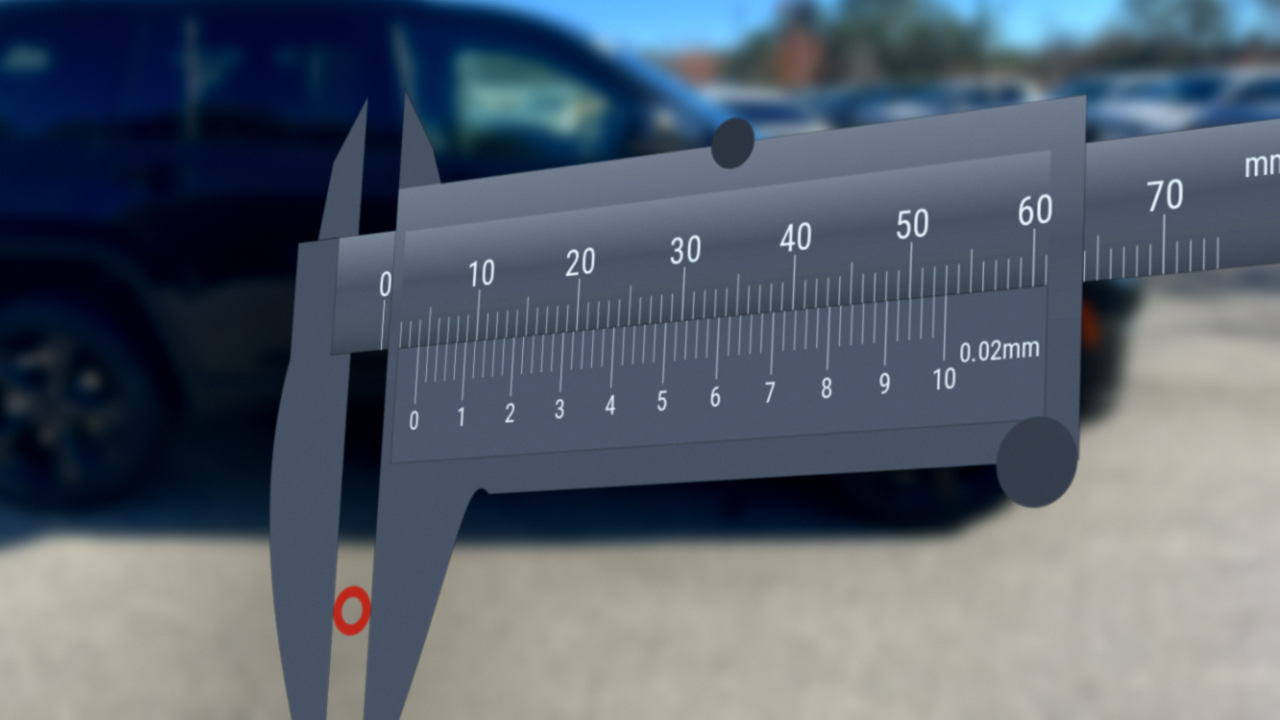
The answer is 4.0 mm
